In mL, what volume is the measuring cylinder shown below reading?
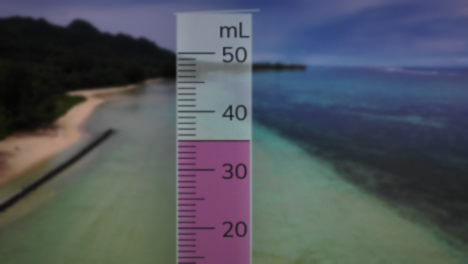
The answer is 35 mL
